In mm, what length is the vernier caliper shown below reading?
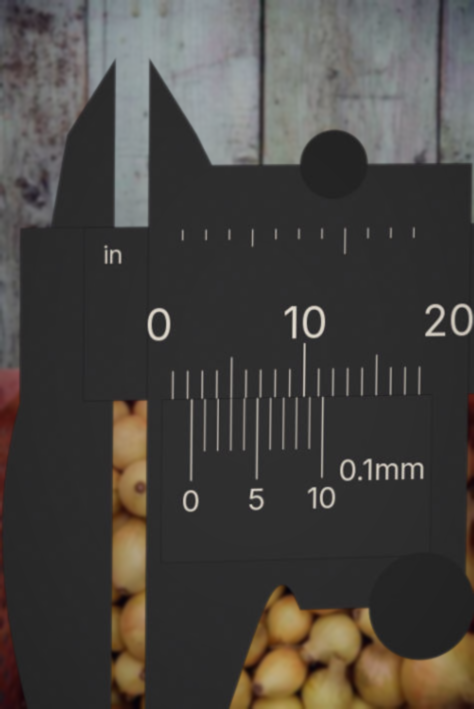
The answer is 2.3 mm
